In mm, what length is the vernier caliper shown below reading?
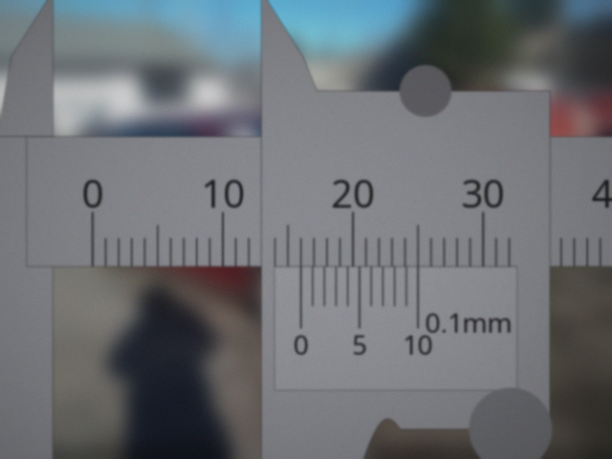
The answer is 16.0 mm
